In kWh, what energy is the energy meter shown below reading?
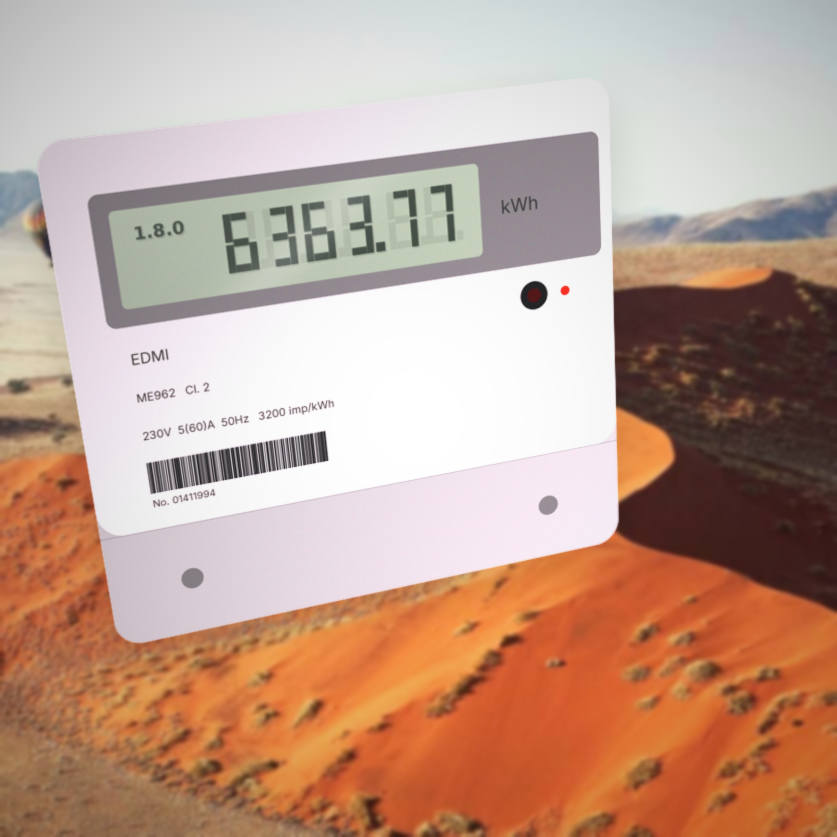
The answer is 6363.77 kWh
